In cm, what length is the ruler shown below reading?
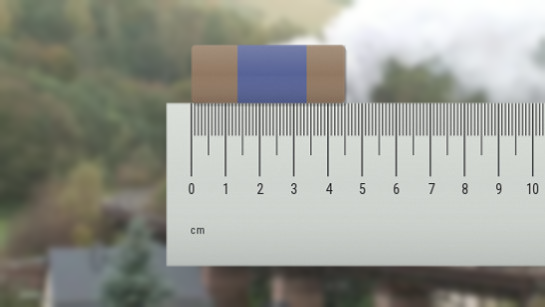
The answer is 4.5 cm
